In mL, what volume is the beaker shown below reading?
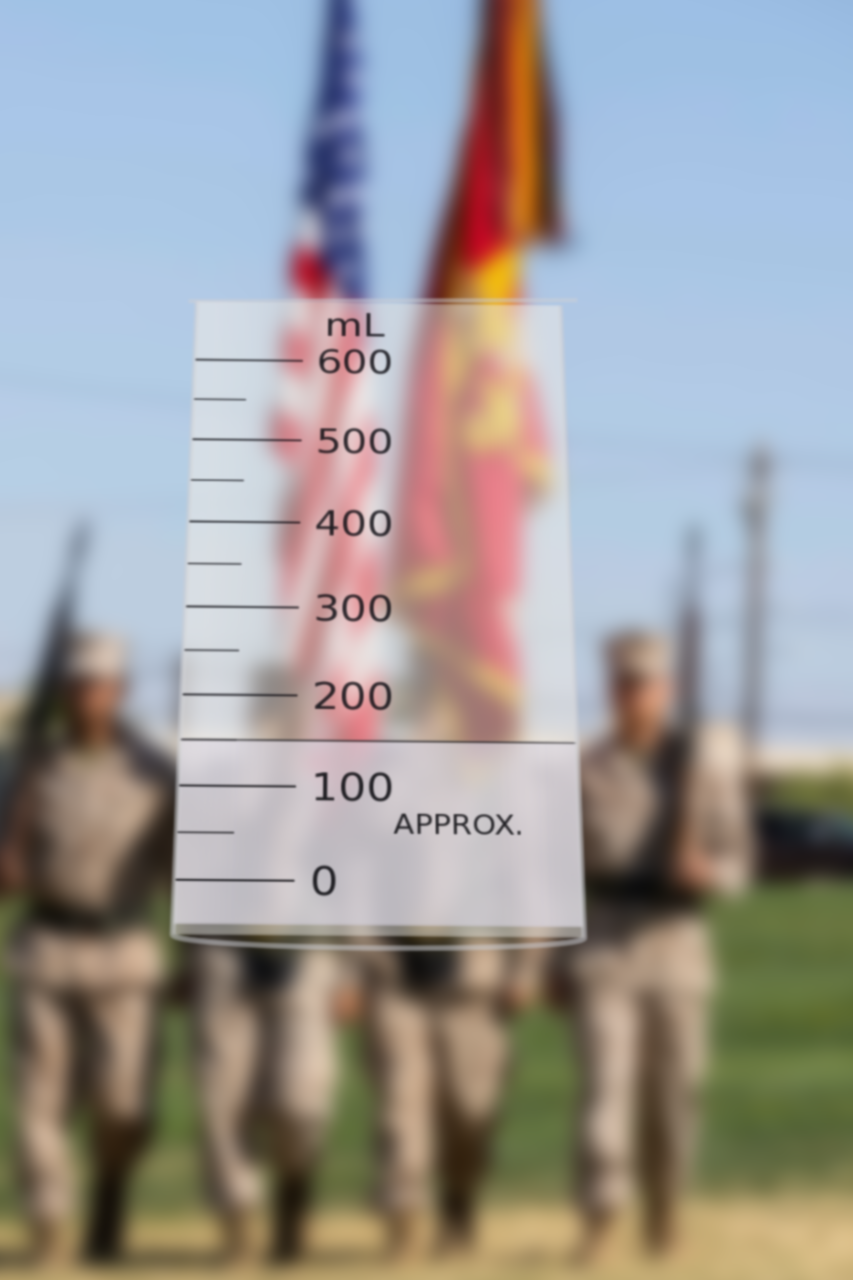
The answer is 150 mL
